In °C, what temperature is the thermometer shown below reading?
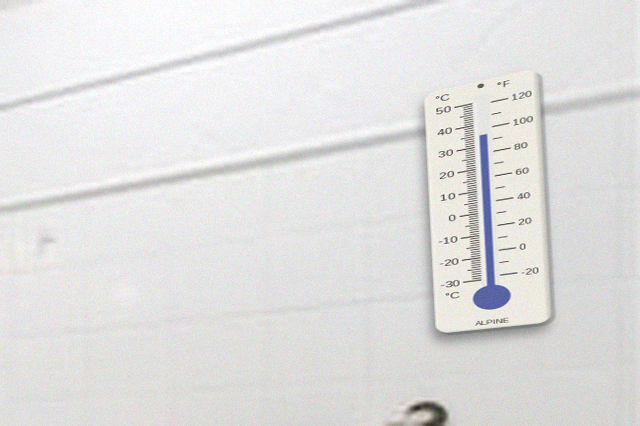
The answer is 35 °C
